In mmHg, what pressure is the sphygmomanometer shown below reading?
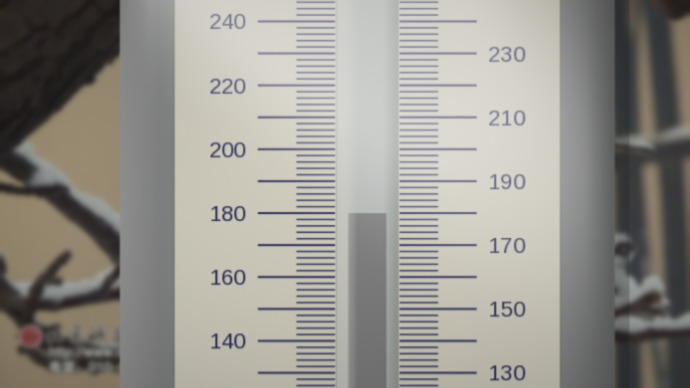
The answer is 180 mmHg
